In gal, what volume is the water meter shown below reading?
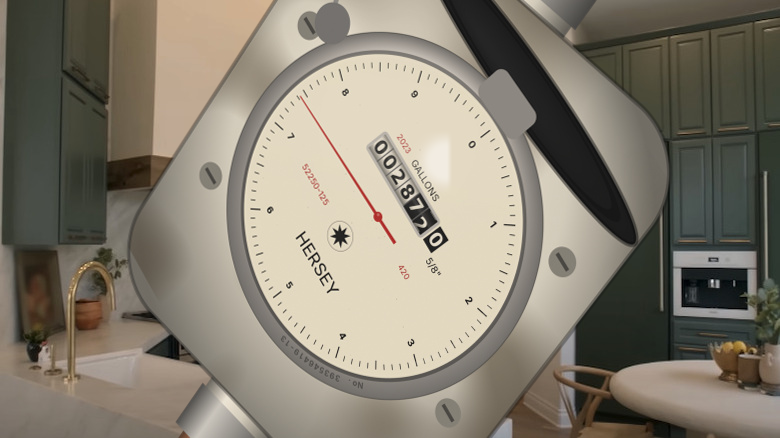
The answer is 28717.4 gal
